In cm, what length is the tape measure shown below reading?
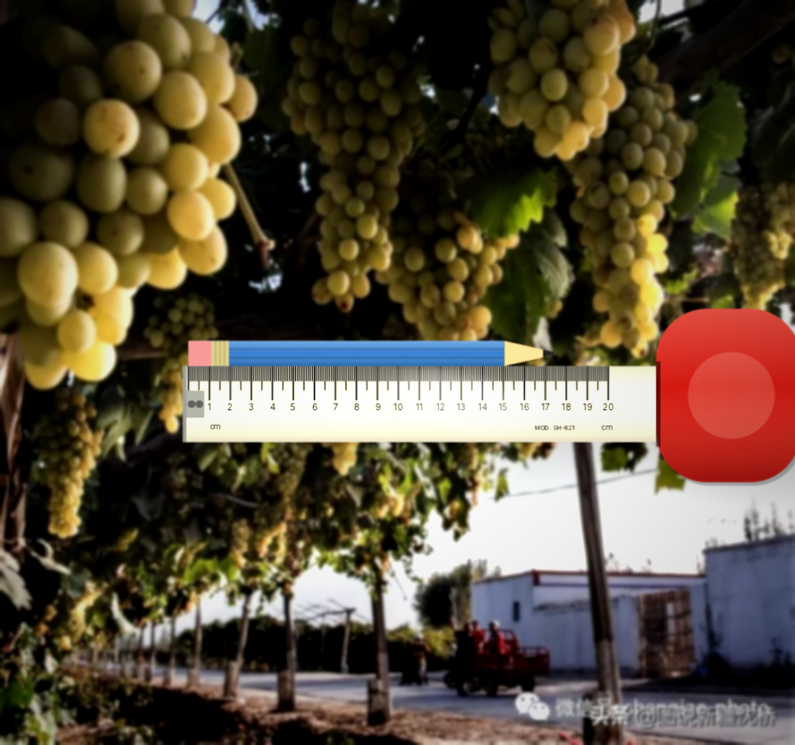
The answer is 17.5 cm
